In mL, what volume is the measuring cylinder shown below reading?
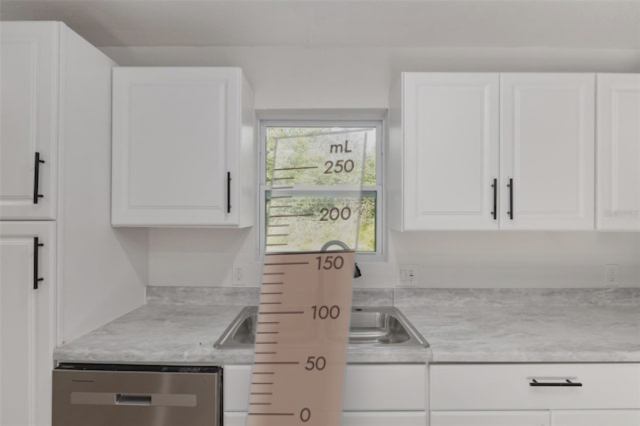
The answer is 160 mL
